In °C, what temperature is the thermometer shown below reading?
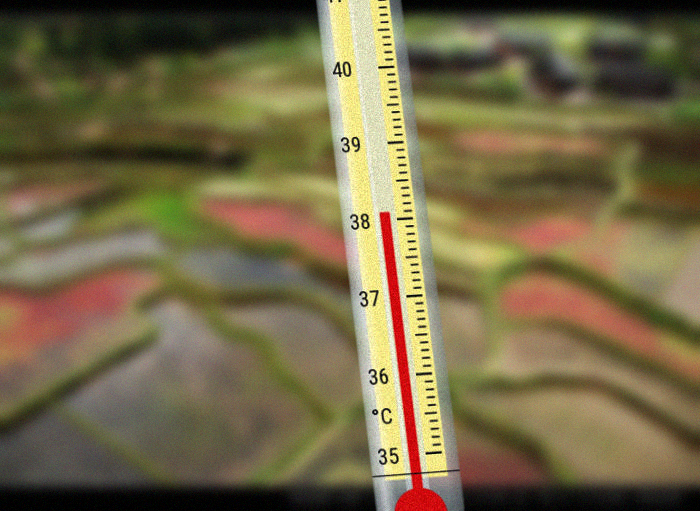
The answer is 38.1 °C
